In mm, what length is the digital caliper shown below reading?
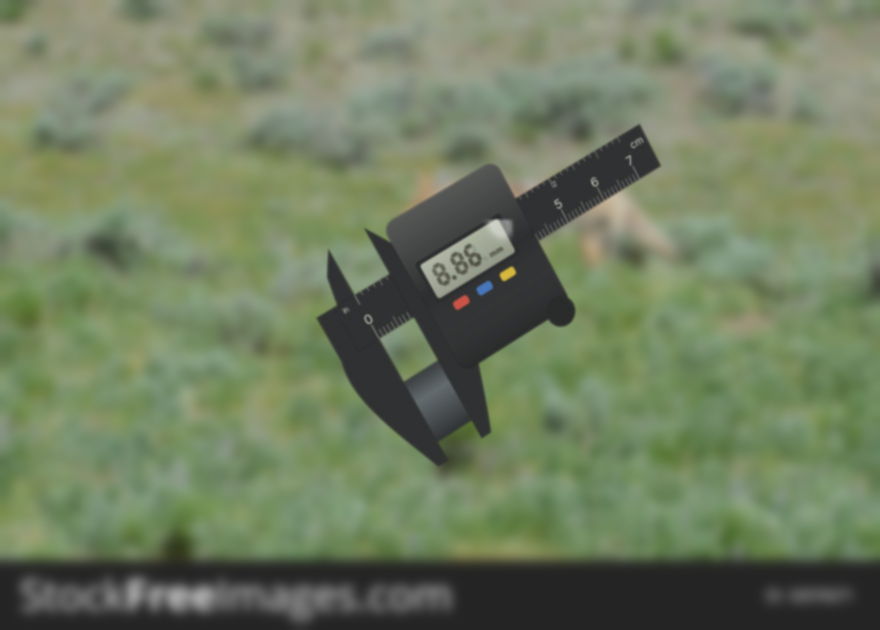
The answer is 8.86 mm
